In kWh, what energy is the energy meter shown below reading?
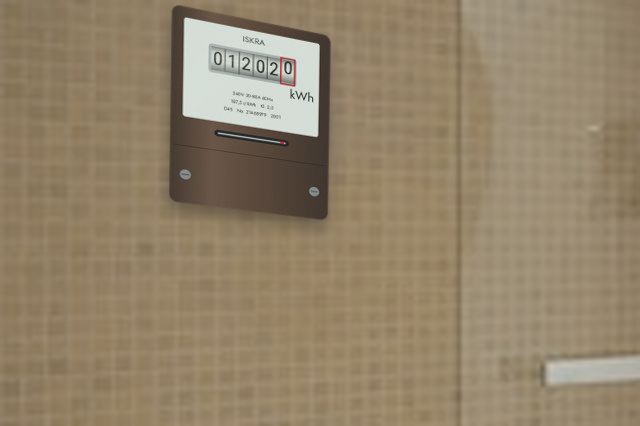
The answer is 1202.0 kWh
